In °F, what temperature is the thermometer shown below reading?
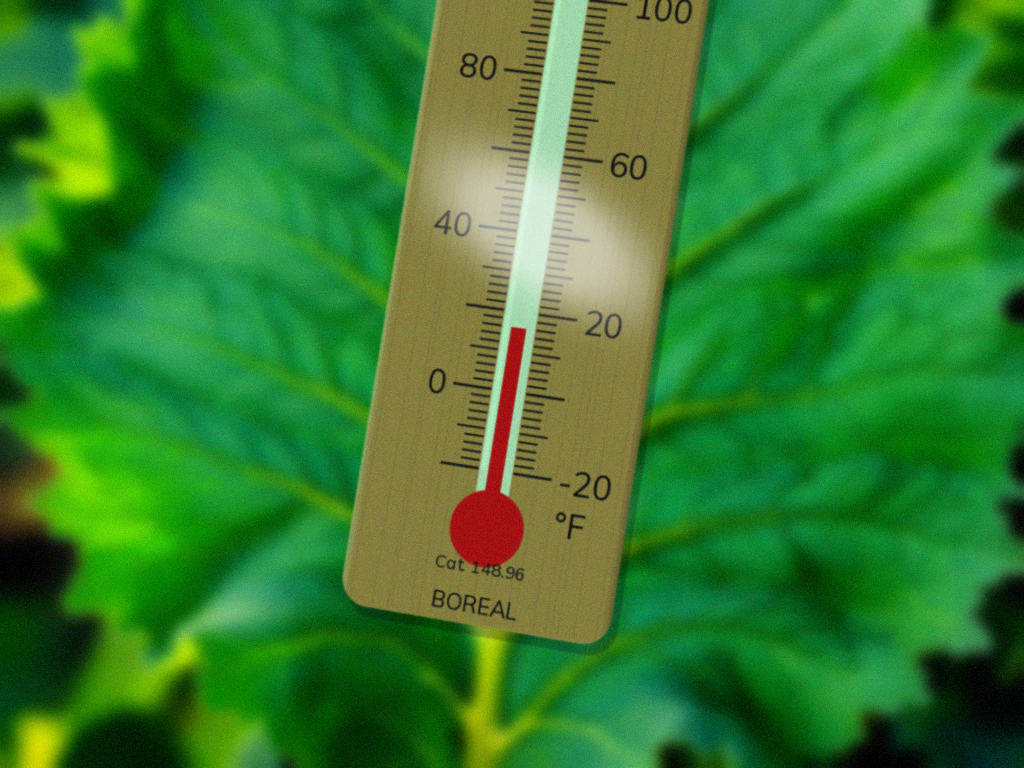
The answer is 16 °F
